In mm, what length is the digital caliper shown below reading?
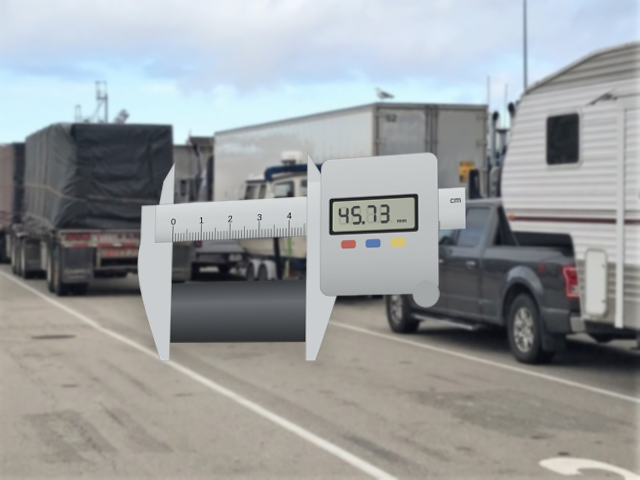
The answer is 45.73 mm
